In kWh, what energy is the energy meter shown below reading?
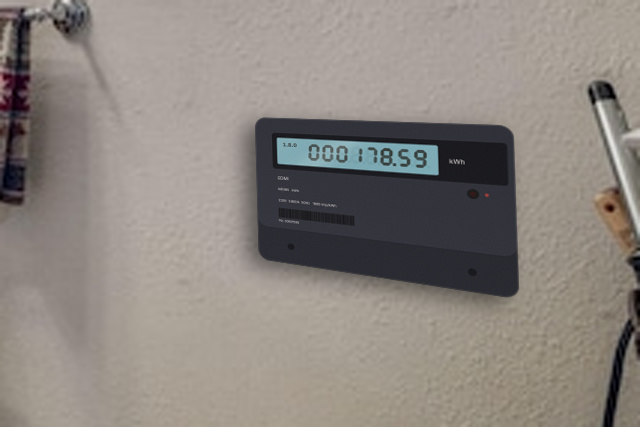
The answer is 178.59 kWh
